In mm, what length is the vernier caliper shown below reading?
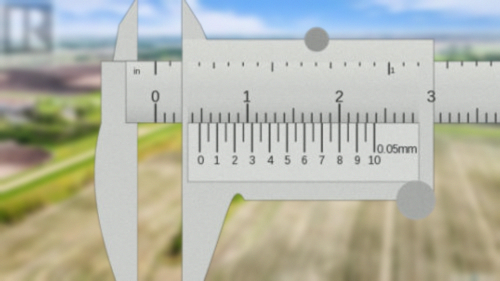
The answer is 4.8 mm
